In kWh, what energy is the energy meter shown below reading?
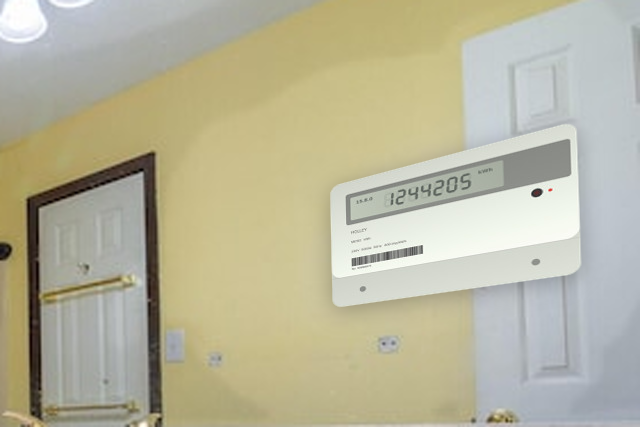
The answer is 1244205 kWh
